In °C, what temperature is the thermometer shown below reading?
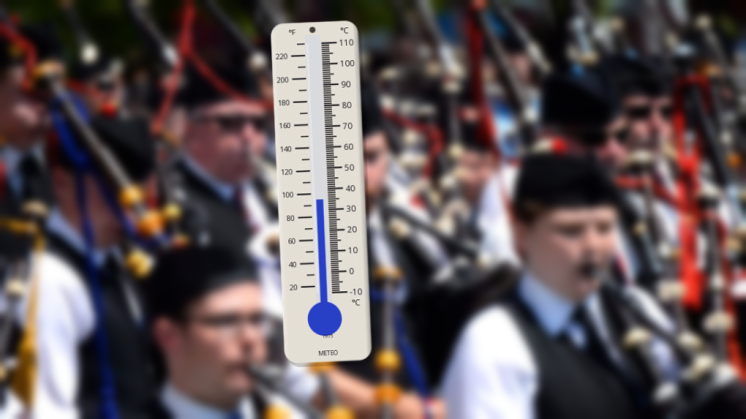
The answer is 35 °C
